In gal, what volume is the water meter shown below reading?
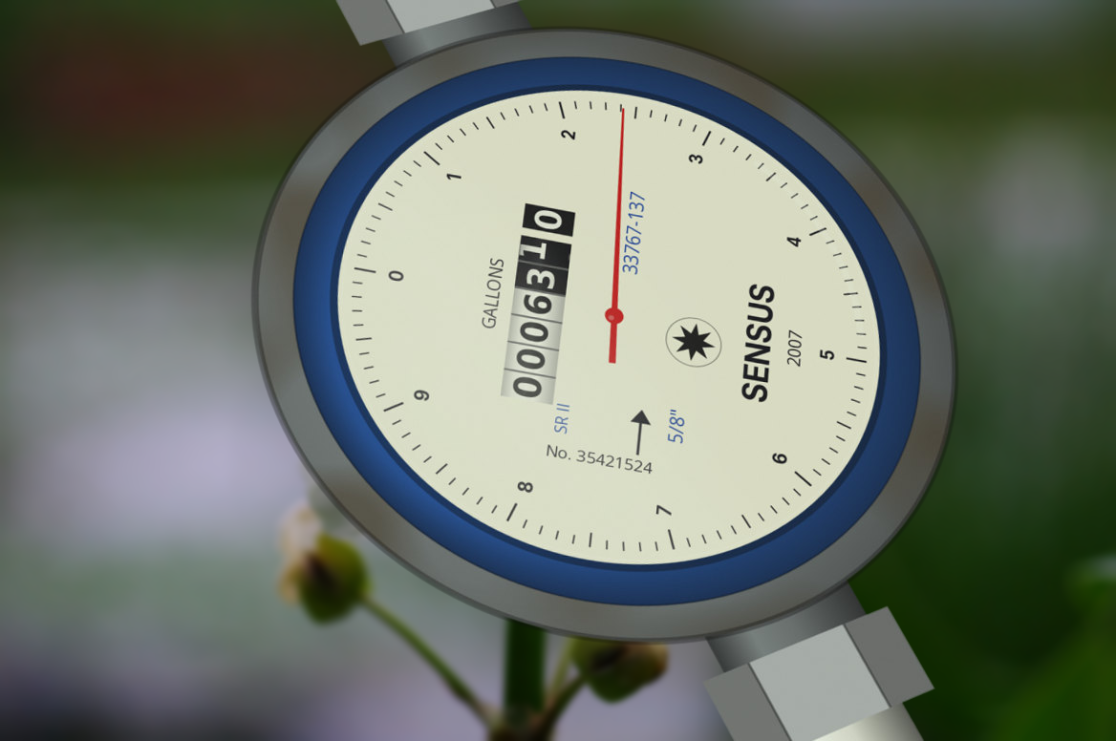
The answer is 6312.4 gal
